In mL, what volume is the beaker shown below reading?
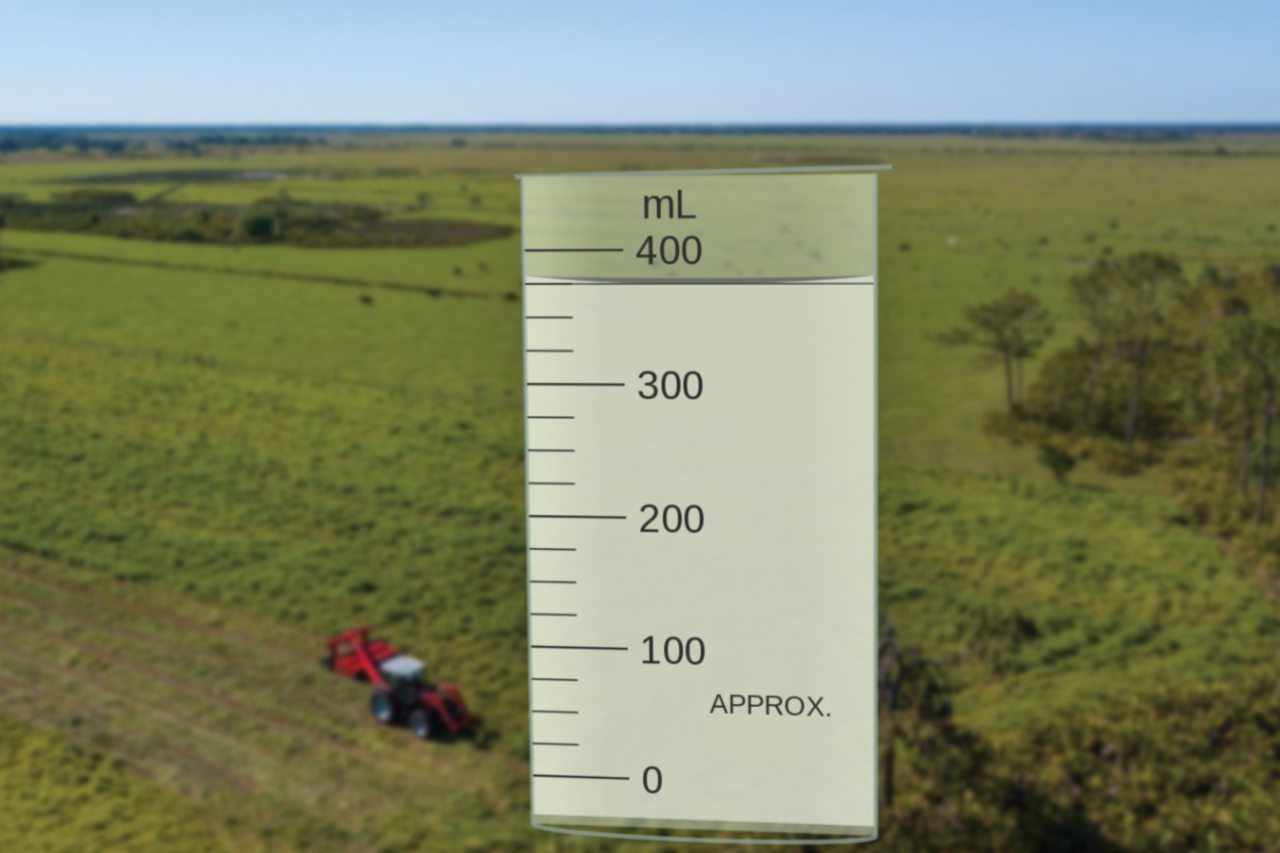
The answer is 375 mL
